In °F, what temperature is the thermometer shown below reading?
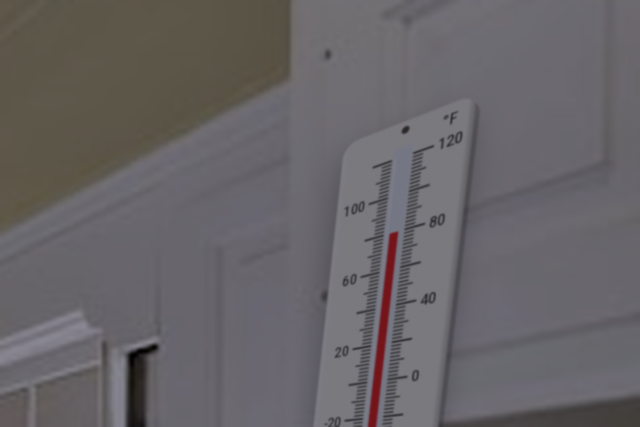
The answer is 80 °F
